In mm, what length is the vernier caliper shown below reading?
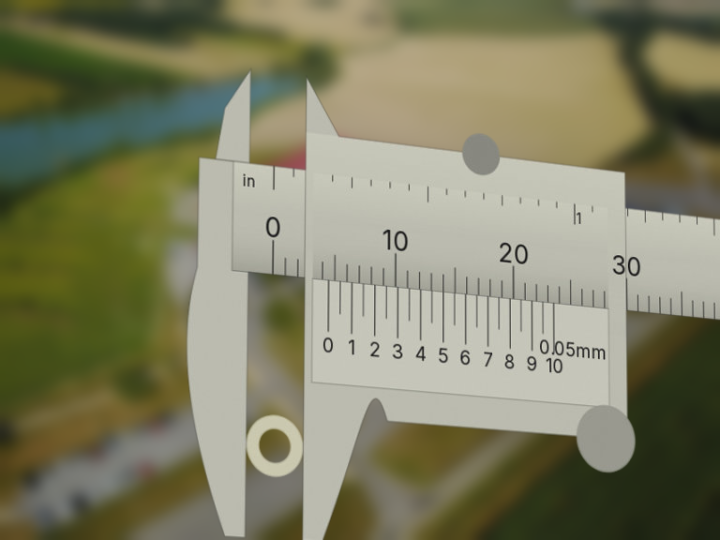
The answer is 4.5 mm
